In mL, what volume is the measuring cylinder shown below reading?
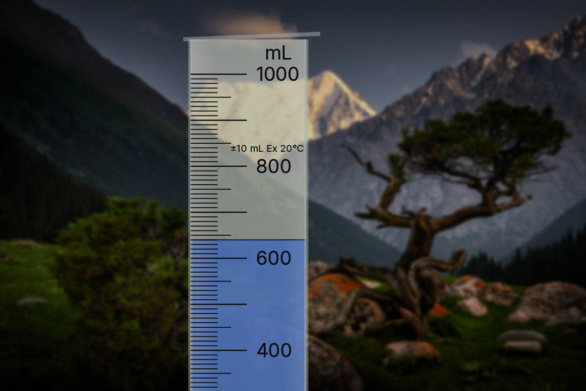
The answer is 640 mL
